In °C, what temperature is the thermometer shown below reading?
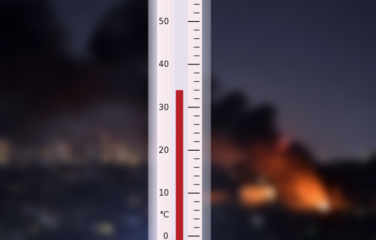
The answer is 34 °C
